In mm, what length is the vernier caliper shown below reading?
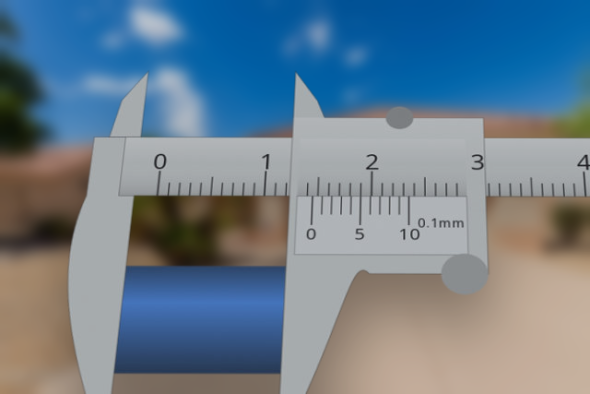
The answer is 14.5 mm
